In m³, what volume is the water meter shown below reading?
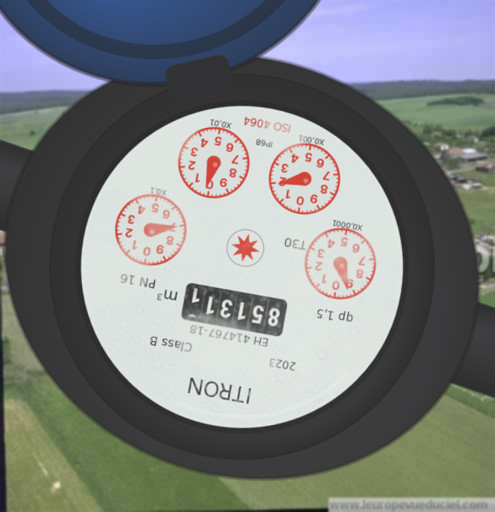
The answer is 851310.7019 m³
